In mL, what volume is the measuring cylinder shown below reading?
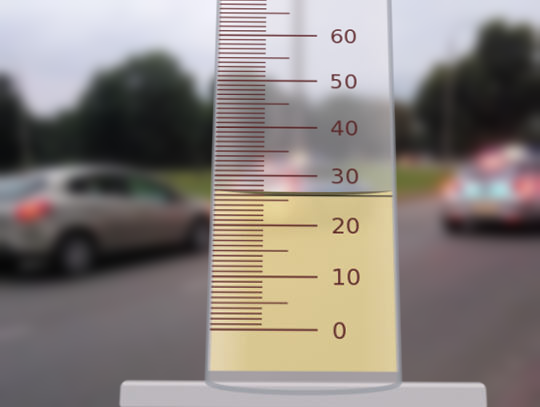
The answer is 26 mL
